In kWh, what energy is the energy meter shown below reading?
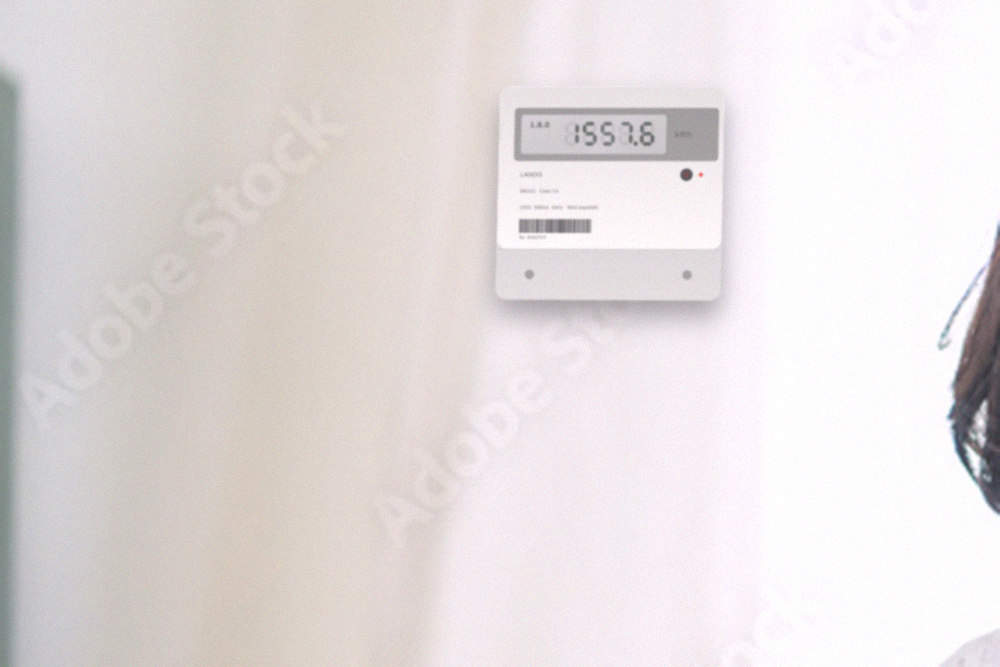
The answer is 1557.6 kWh
